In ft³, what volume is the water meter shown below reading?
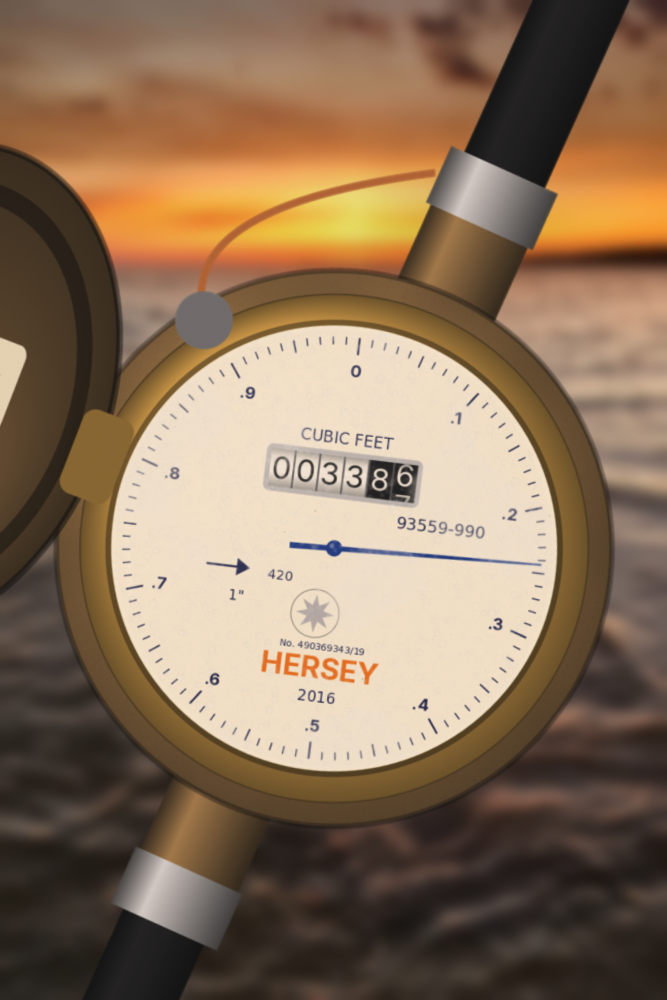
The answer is 3386.24 ft³
